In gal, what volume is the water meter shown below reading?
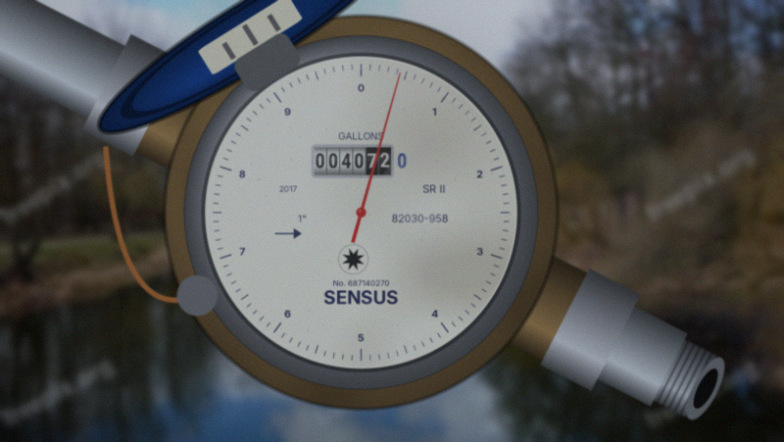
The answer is 40720.4 gal
